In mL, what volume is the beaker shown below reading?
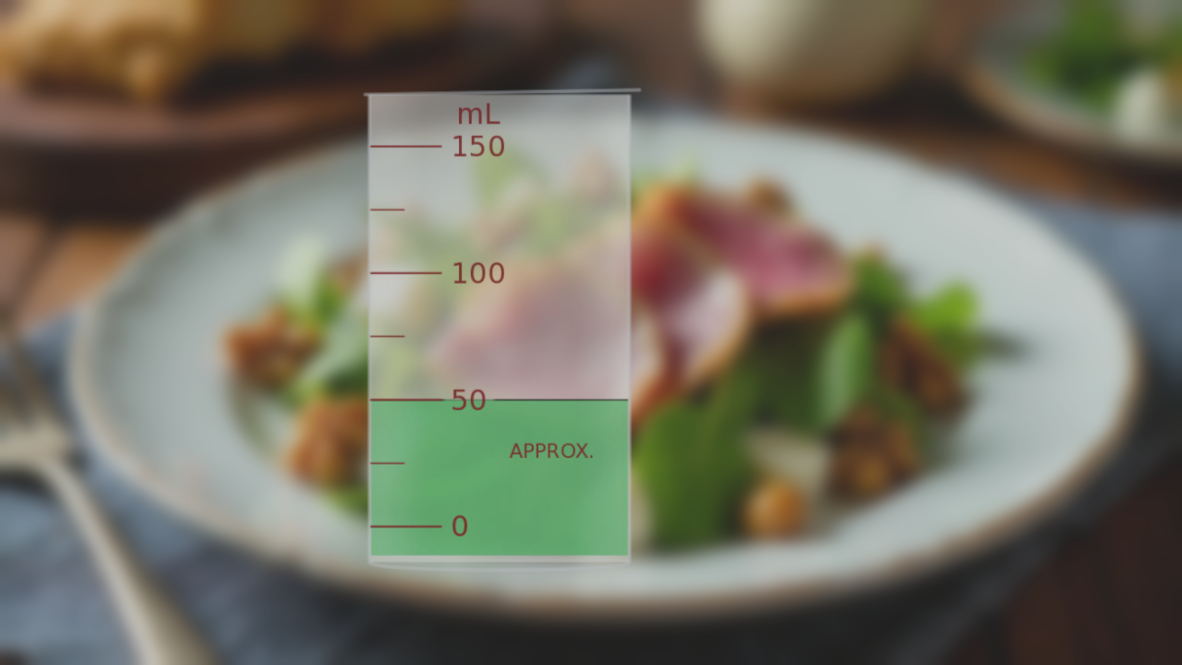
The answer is 50 mL
